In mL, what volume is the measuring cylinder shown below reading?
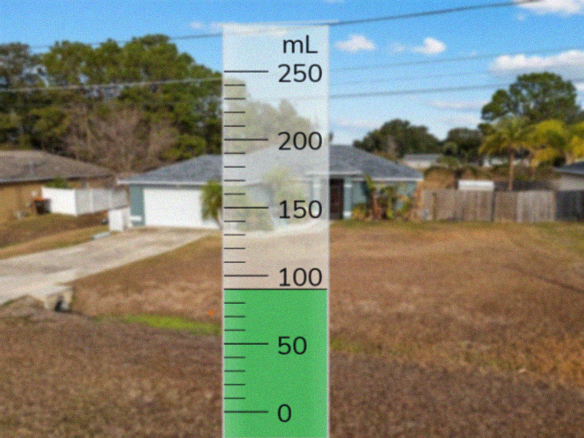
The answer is 90 mL
